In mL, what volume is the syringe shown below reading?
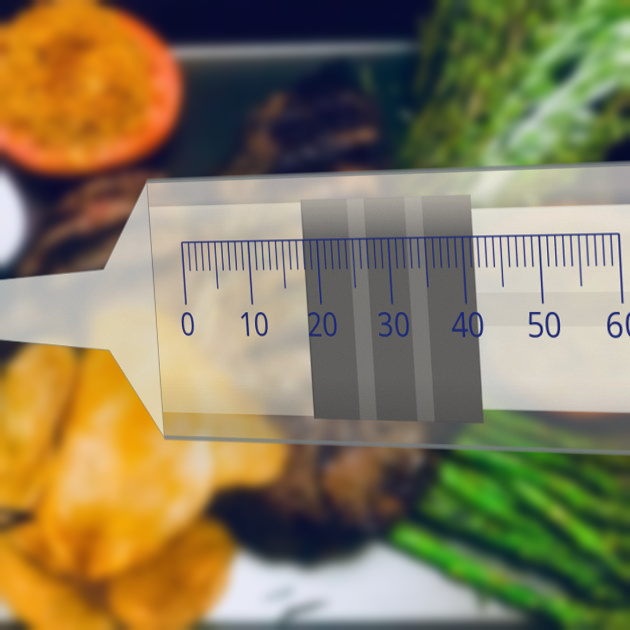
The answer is 18 mL
